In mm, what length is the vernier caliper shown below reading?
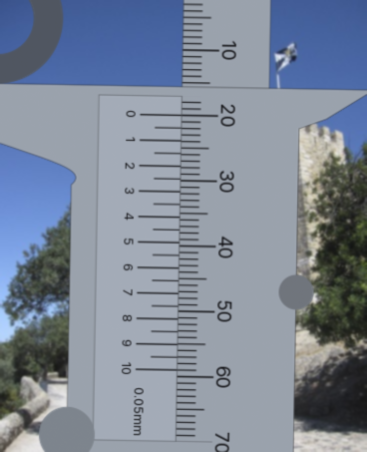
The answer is 20.0 mm
